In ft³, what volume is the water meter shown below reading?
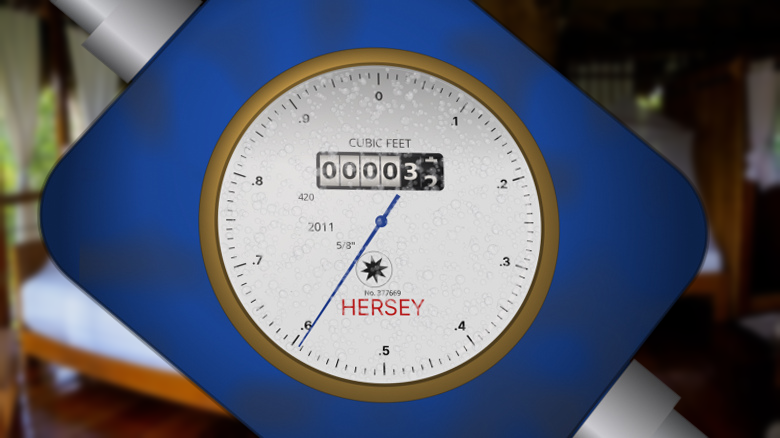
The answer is 31.59 ft³
